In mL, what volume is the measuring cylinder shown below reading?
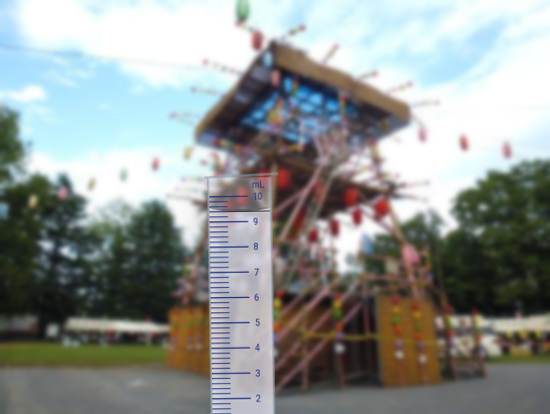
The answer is 9.4 mL
